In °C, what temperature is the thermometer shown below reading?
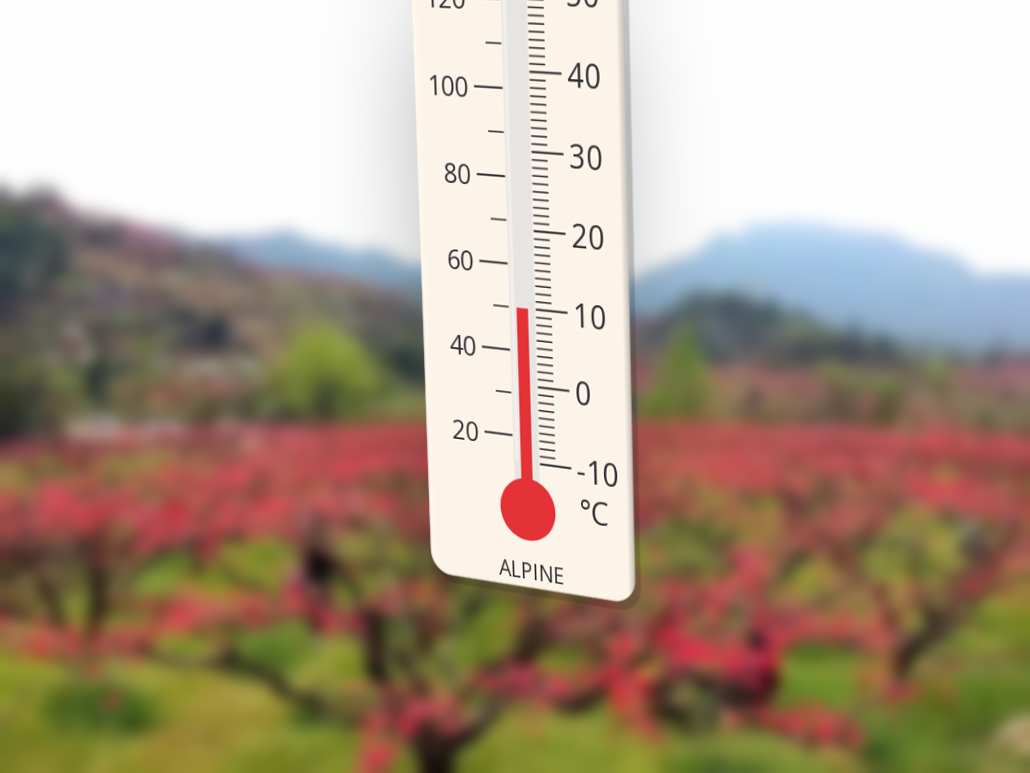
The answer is 10 °C
